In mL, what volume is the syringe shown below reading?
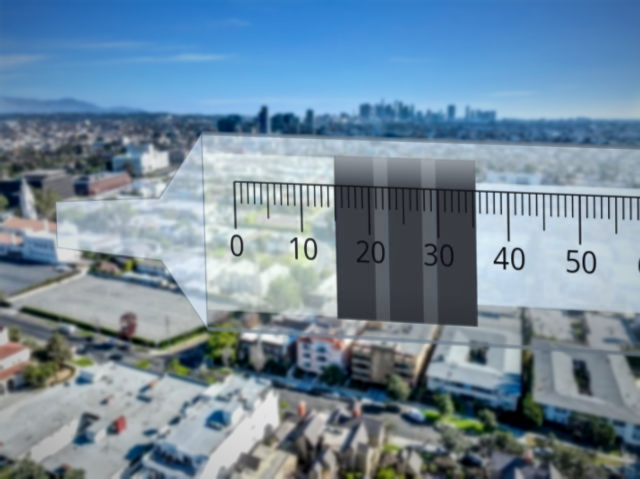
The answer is 15 mL
